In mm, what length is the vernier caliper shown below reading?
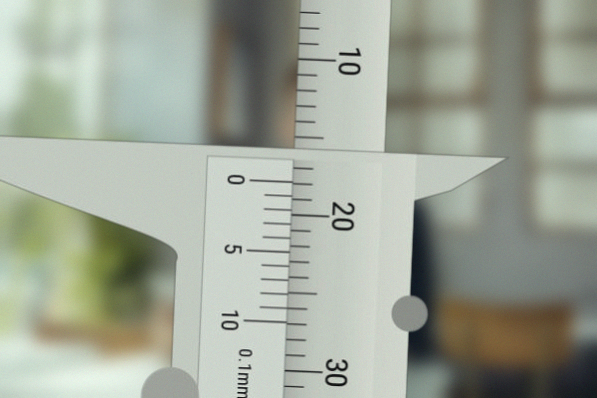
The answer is 17.9 mm
